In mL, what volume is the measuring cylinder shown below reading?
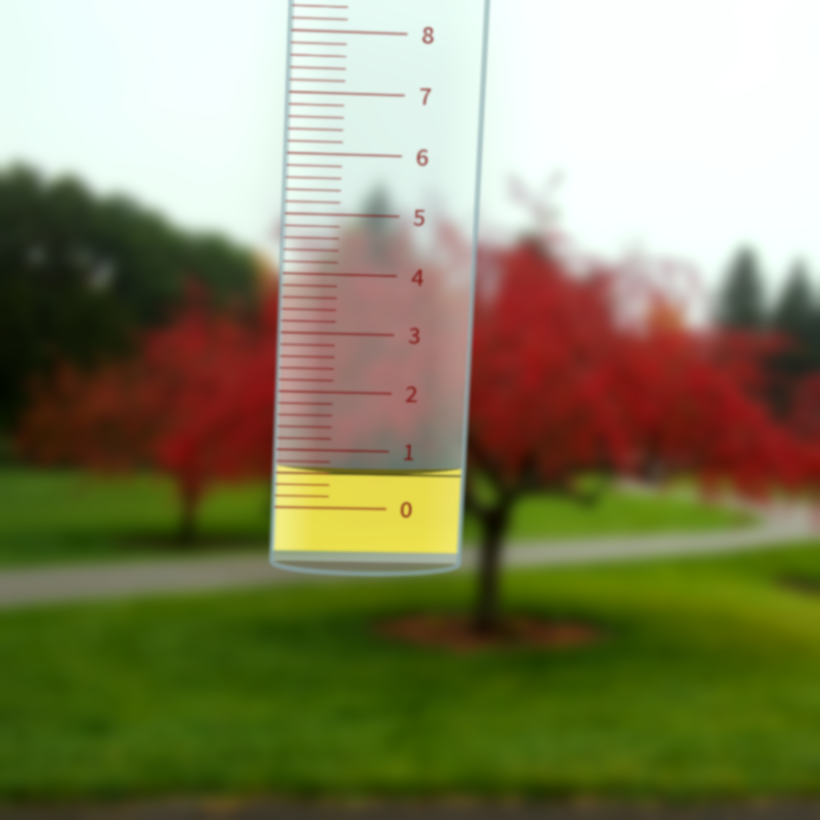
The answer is 0.6 mL
